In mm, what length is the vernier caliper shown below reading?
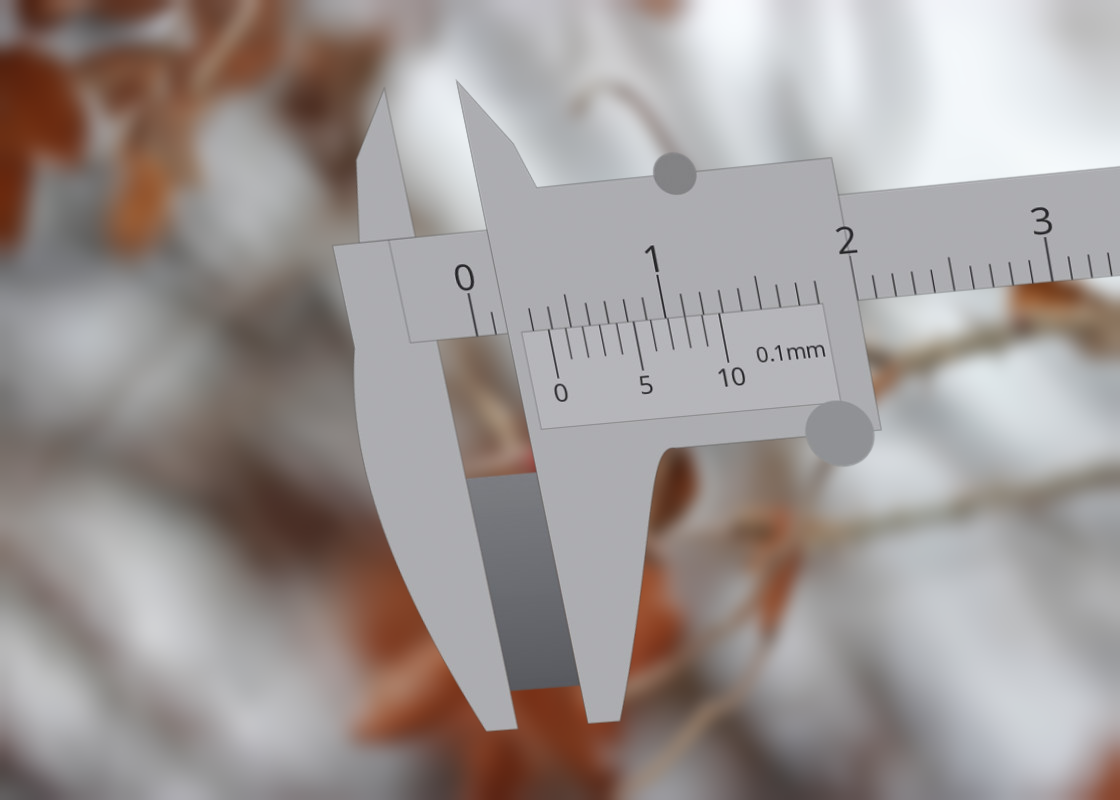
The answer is 3.8 mm
